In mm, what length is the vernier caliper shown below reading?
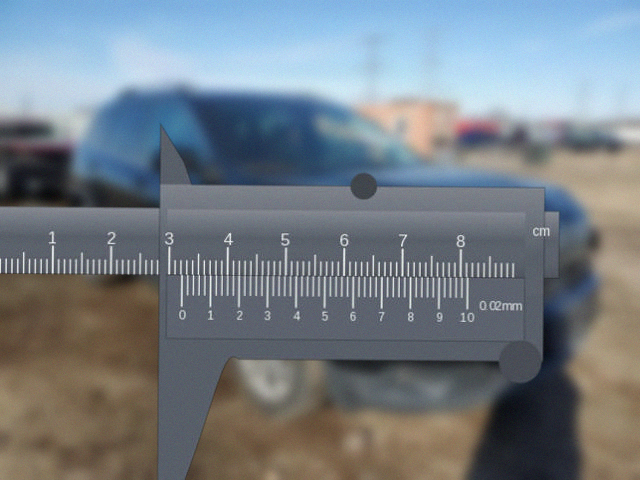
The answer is 32.2 mm
